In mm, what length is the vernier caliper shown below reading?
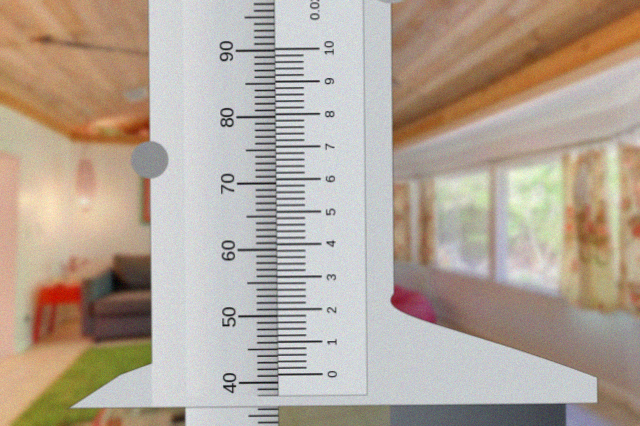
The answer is 41.2 mm
